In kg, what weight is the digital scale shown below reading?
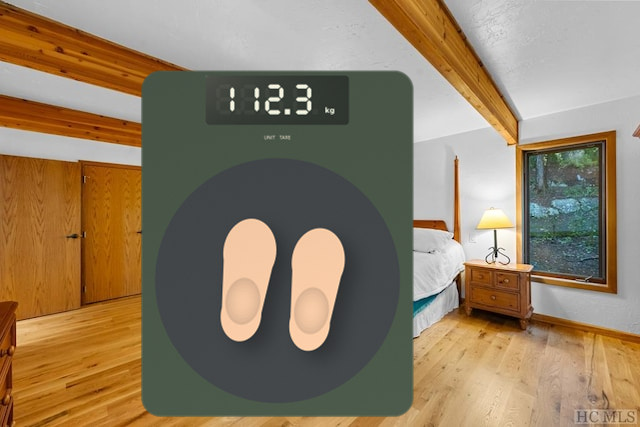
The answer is 112.3 kg
